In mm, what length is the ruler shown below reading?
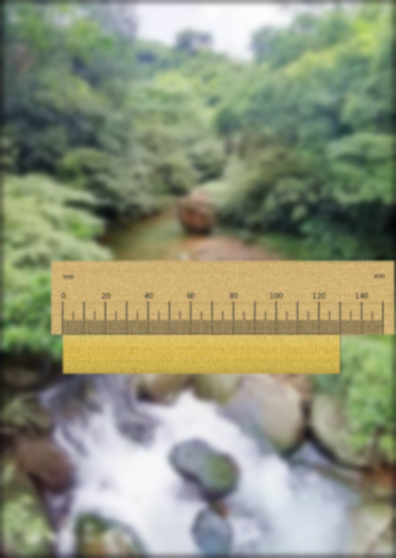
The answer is 130 mm
